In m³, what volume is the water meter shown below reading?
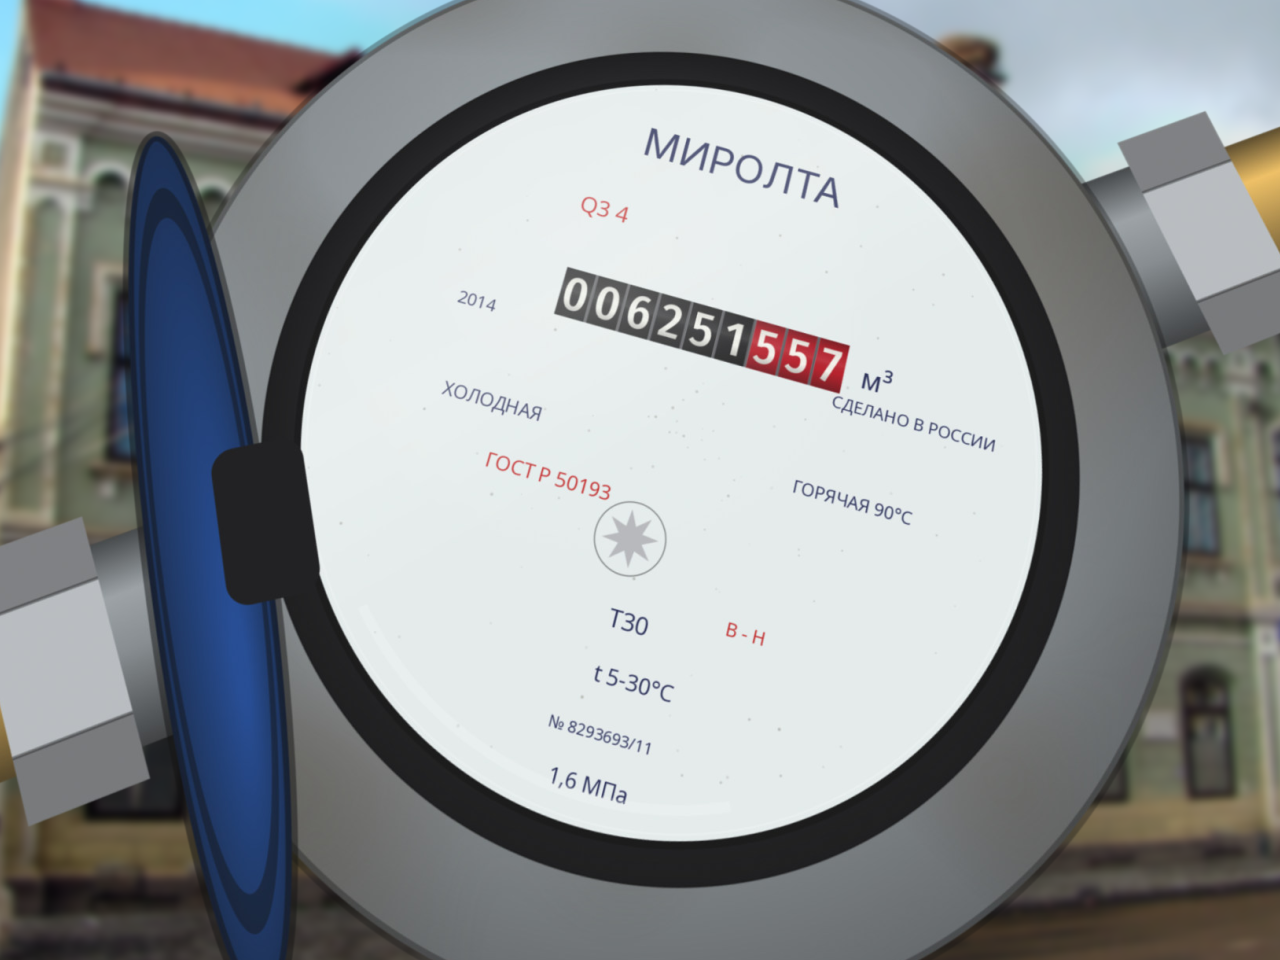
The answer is 6251.557 m³
